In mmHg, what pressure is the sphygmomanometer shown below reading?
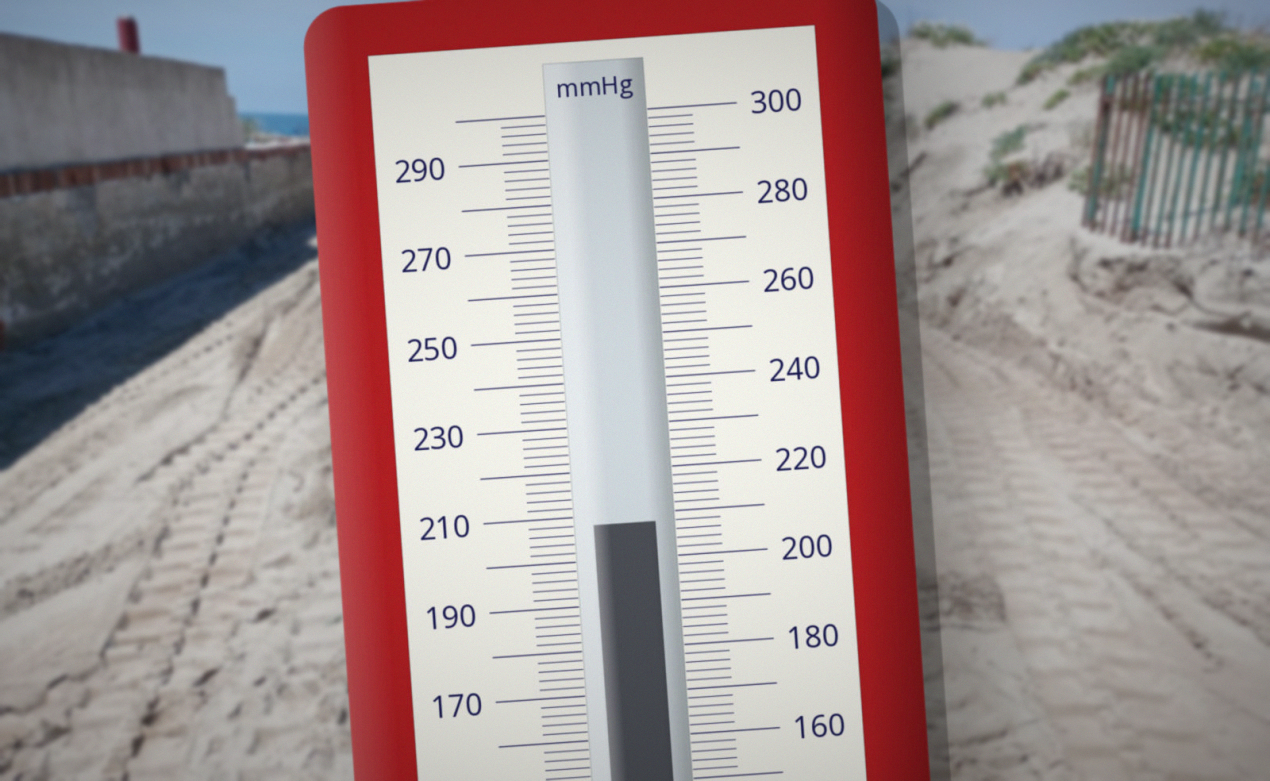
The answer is 208 mmHg
